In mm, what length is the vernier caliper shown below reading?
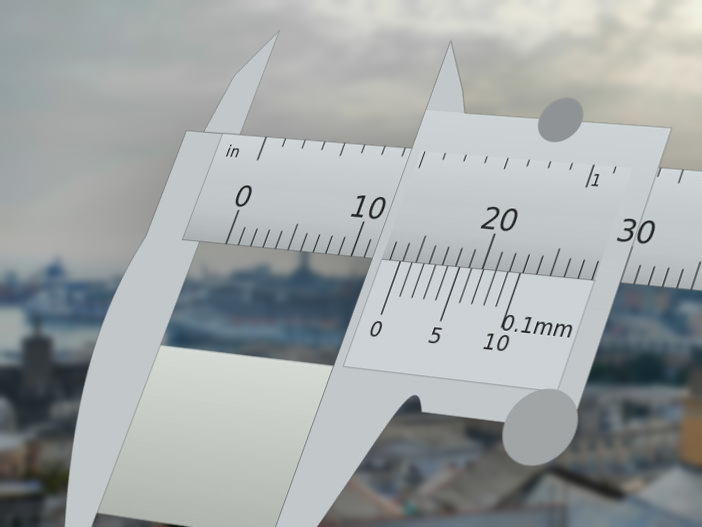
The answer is 13.8 mm
